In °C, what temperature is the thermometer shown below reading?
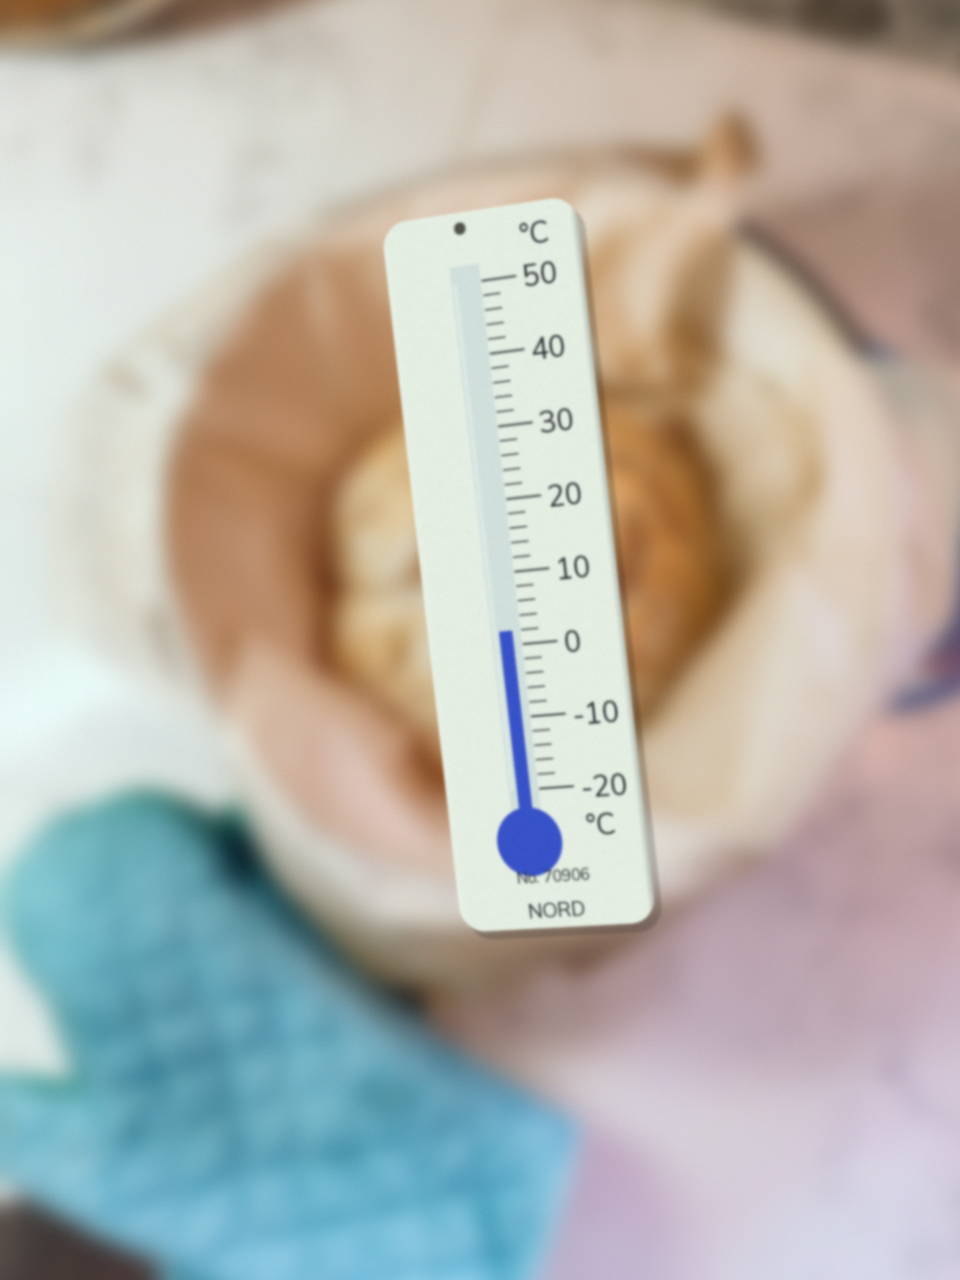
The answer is 2 °C
